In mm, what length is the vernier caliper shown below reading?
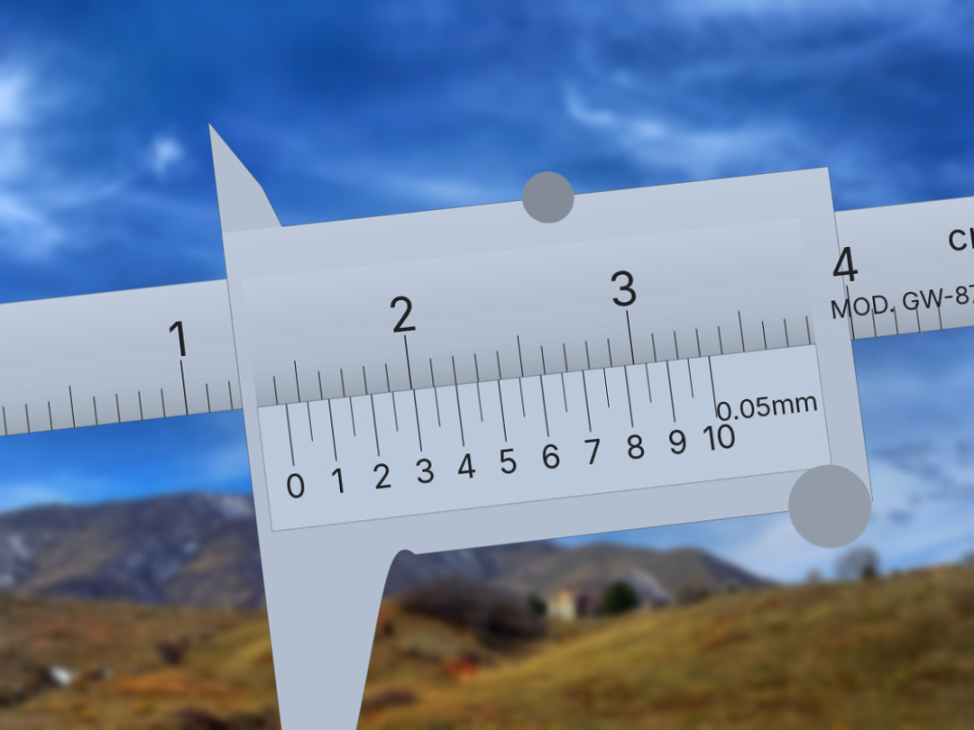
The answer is 14.40 mm
